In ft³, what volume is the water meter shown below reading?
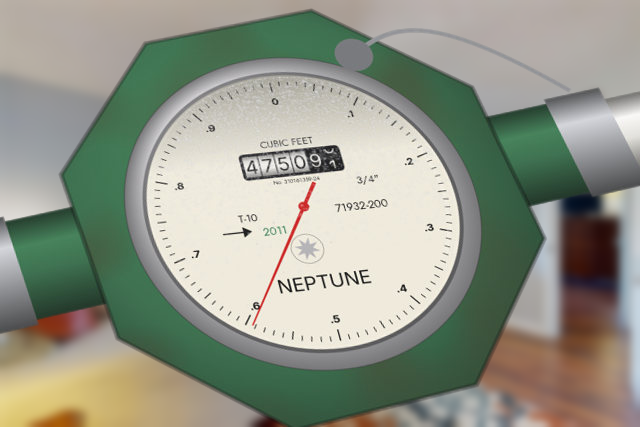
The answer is 475090.59 ft³
